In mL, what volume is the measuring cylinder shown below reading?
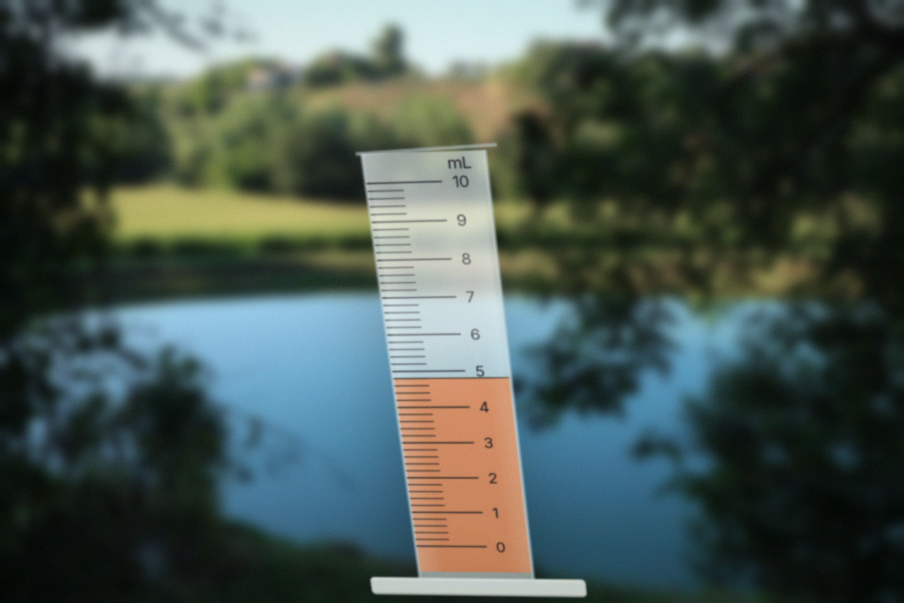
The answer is 4.8 mL
